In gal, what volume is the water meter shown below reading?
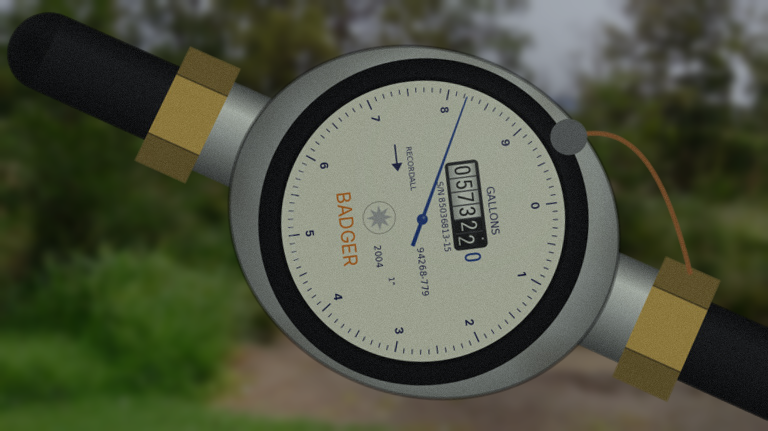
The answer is 573218.2 gal
